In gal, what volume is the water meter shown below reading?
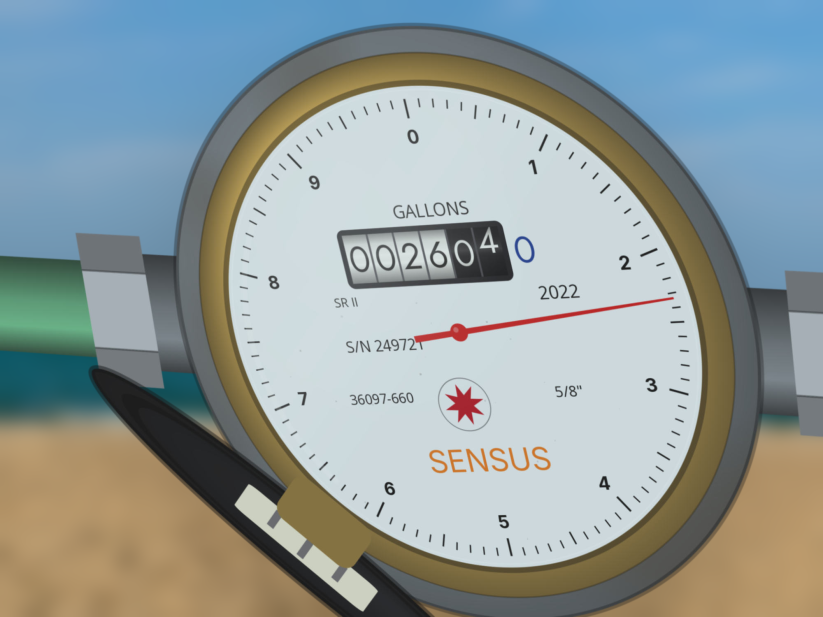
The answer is 26042.3 gal
